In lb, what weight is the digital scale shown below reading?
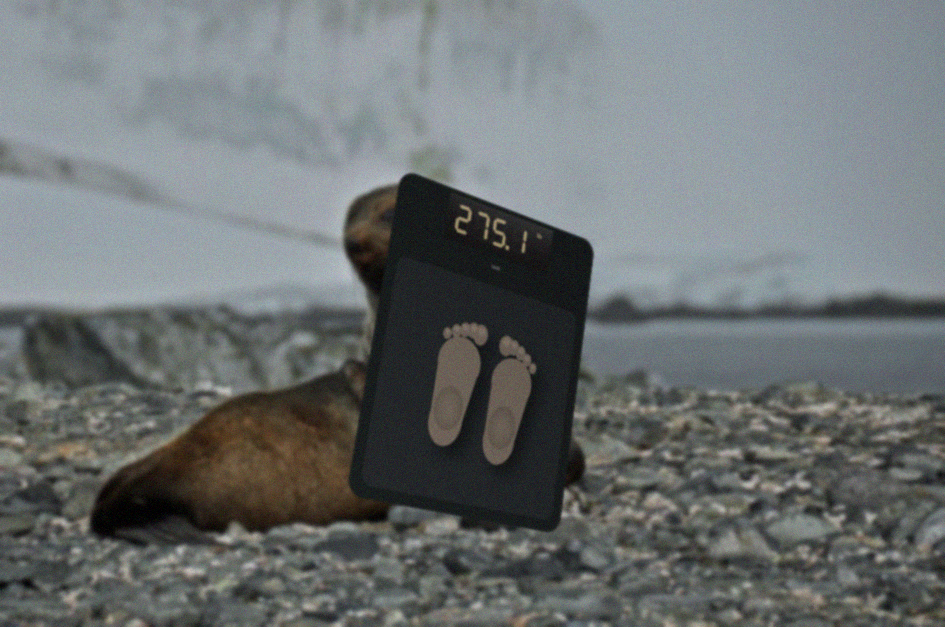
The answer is 275.1 lb
